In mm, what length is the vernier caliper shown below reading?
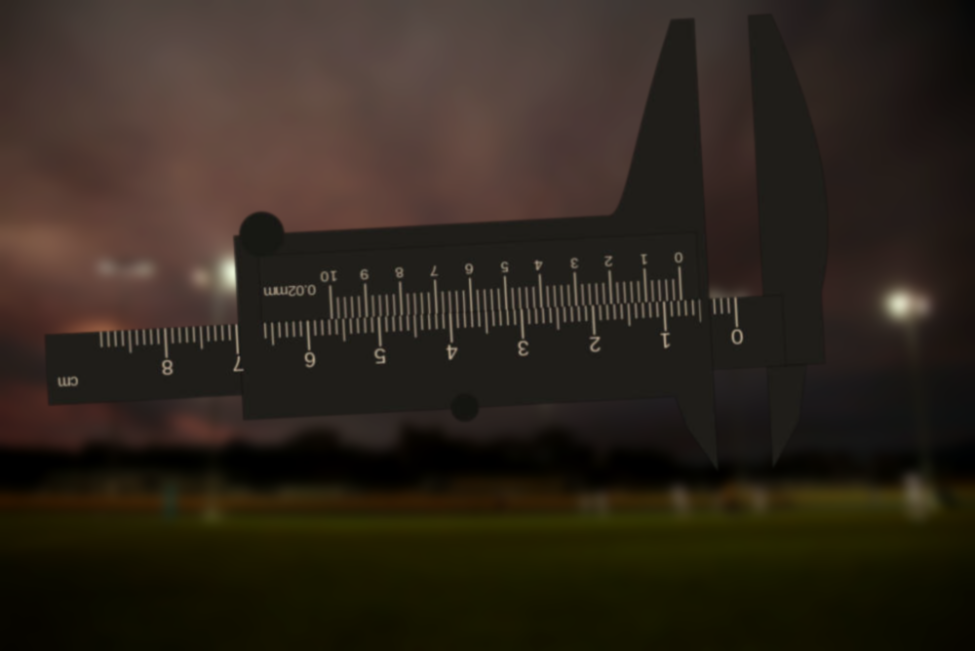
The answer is 7.6 mm
